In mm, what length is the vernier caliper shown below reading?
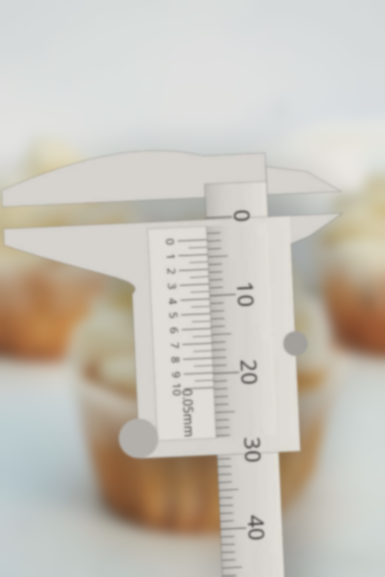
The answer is 2.8 mm
